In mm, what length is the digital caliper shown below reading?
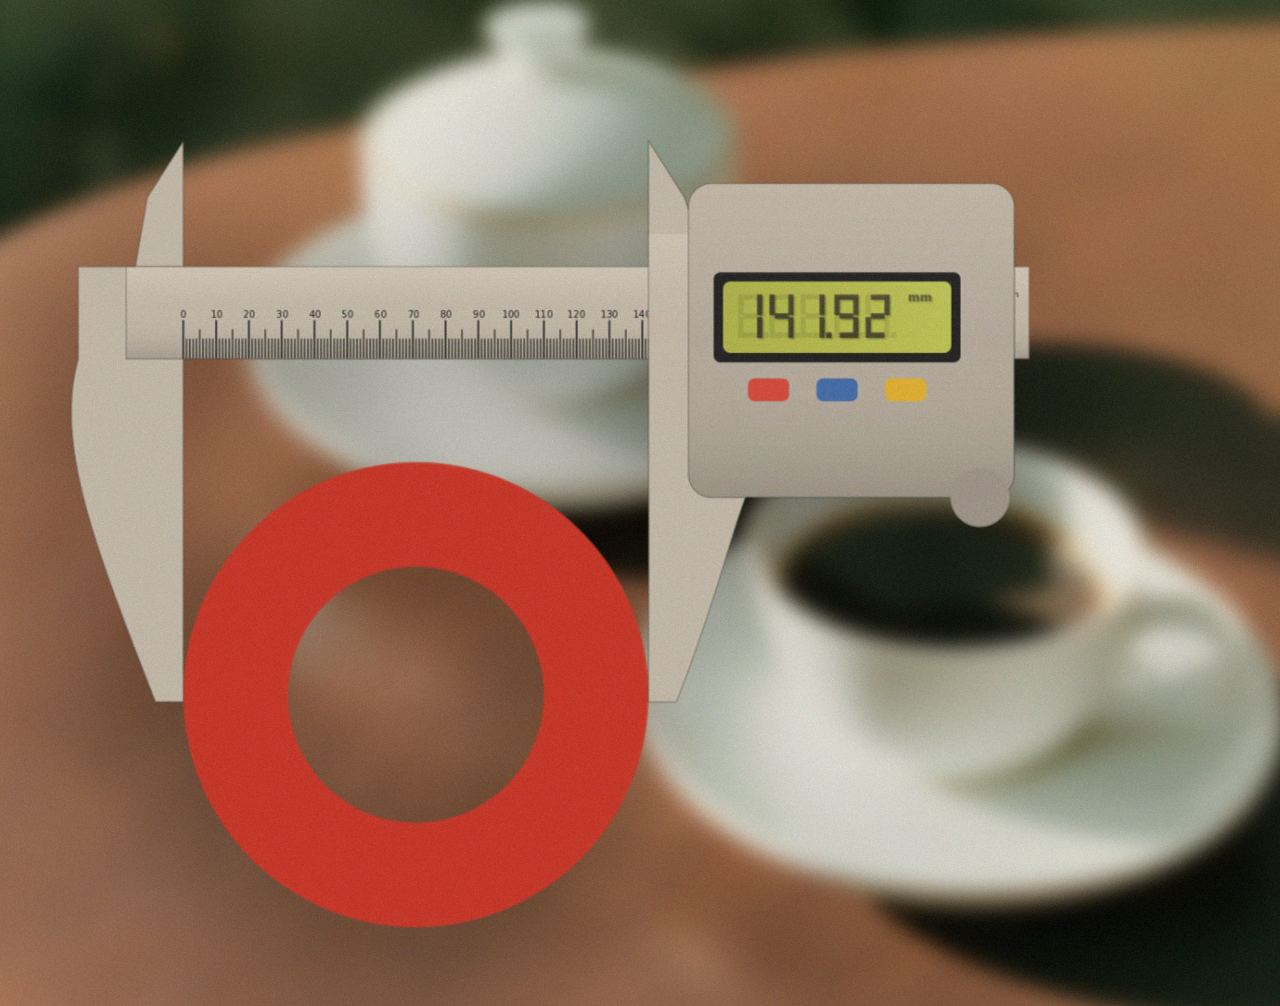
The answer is 141.92 mm
